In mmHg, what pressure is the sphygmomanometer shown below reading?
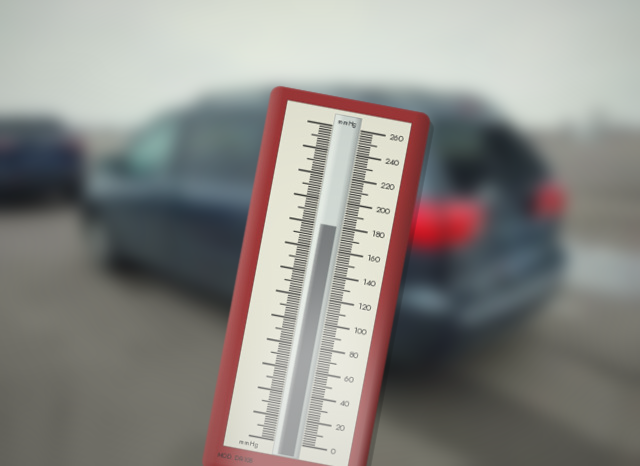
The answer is 180 mmHg
